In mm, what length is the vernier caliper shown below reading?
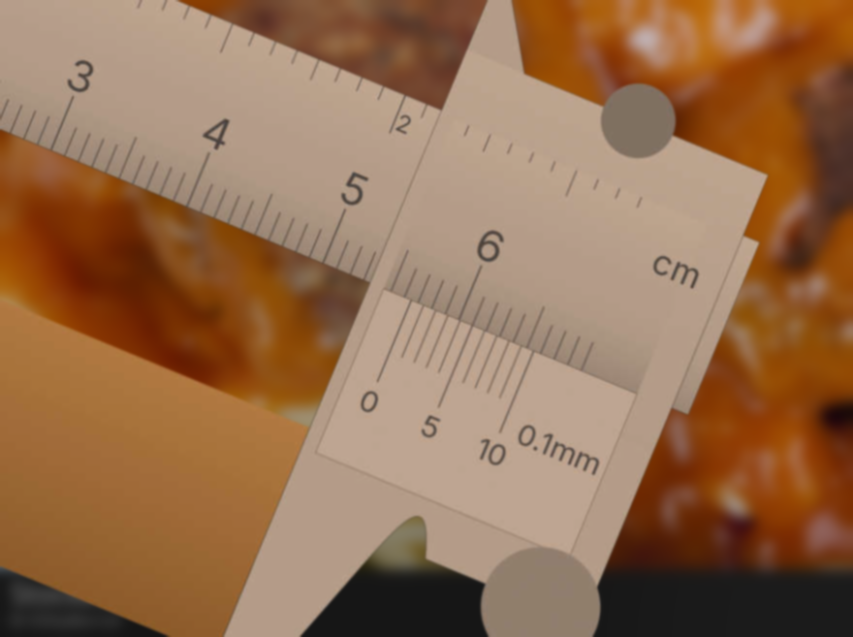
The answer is 56.5 mm
